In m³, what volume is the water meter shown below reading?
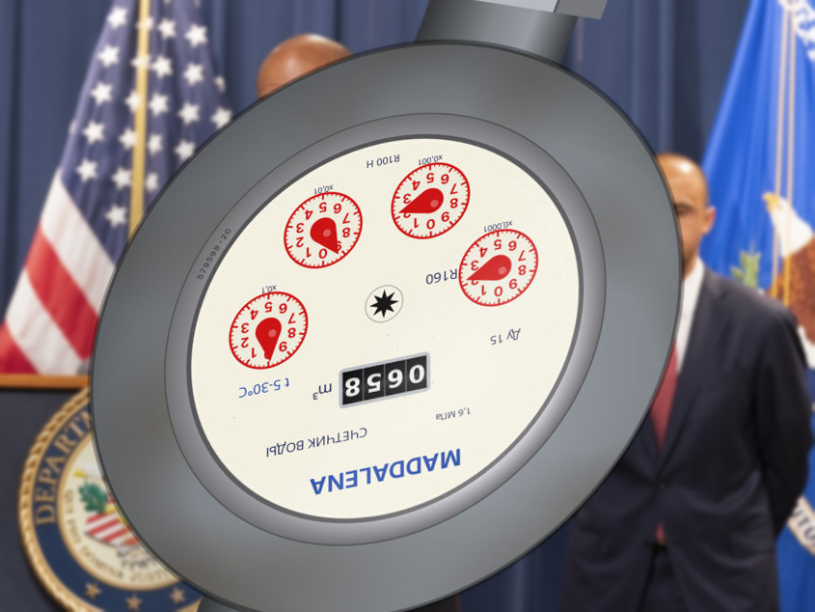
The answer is 657.9922 m³
